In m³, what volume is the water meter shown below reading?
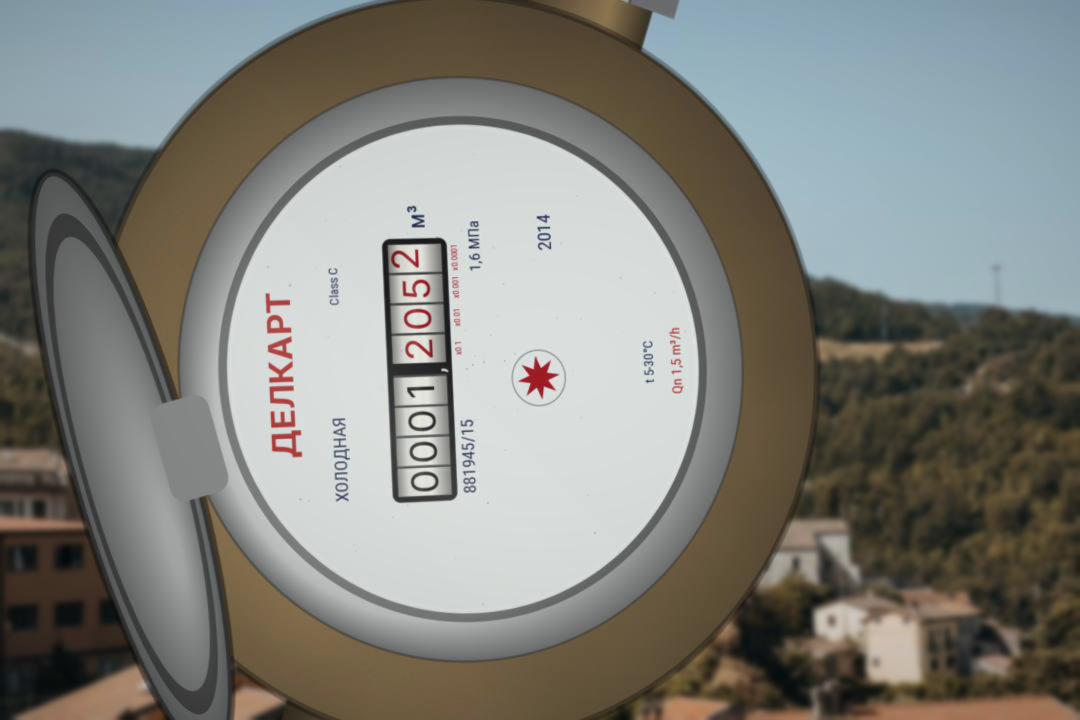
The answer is 1.2052 m³
